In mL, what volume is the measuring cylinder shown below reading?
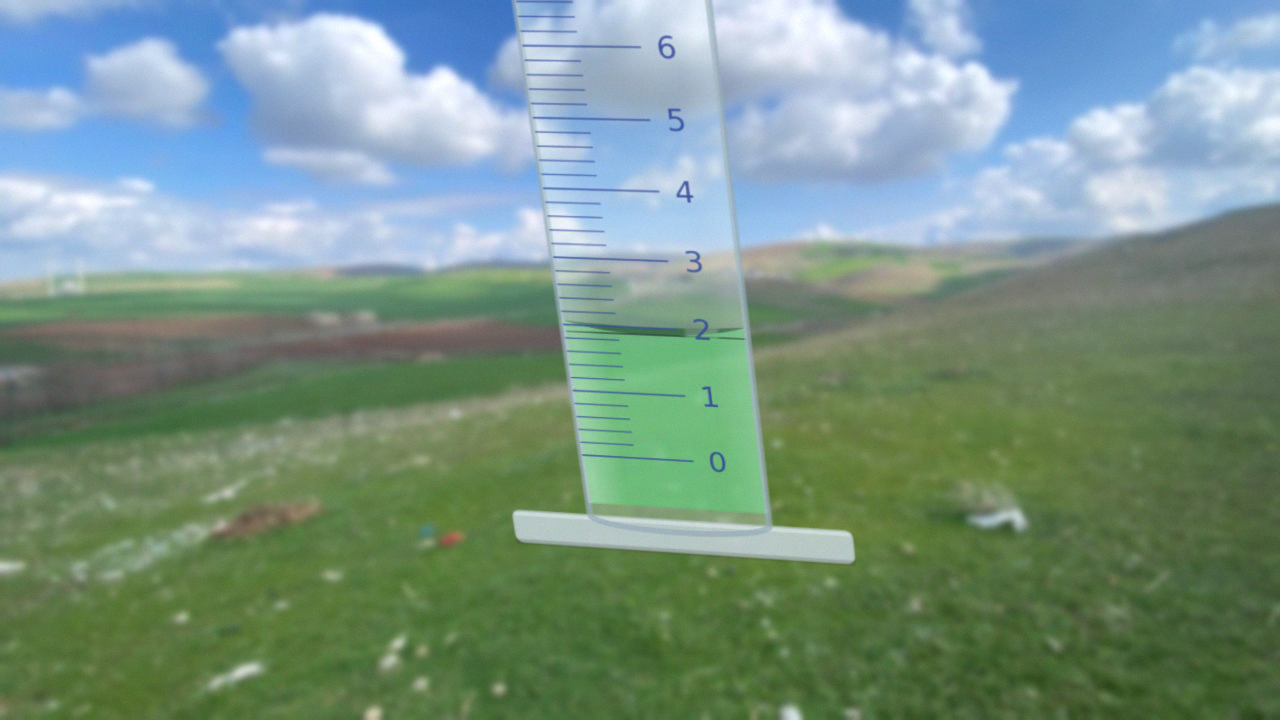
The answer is 1.9 mL
